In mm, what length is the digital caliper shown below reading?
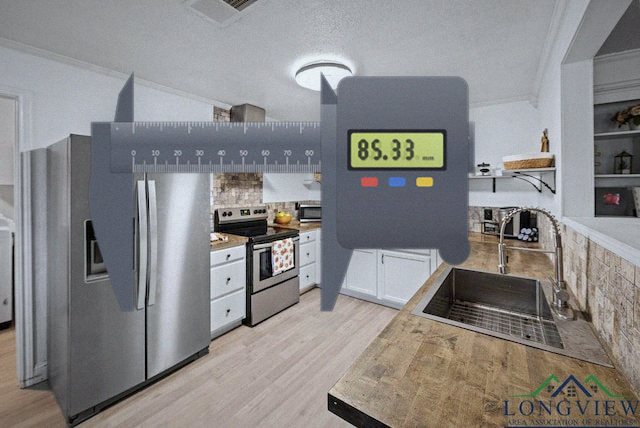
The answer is 85.33 mm
